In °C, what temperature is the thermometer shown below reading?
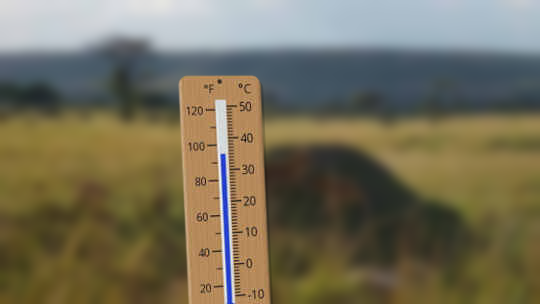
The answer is 35 °C
